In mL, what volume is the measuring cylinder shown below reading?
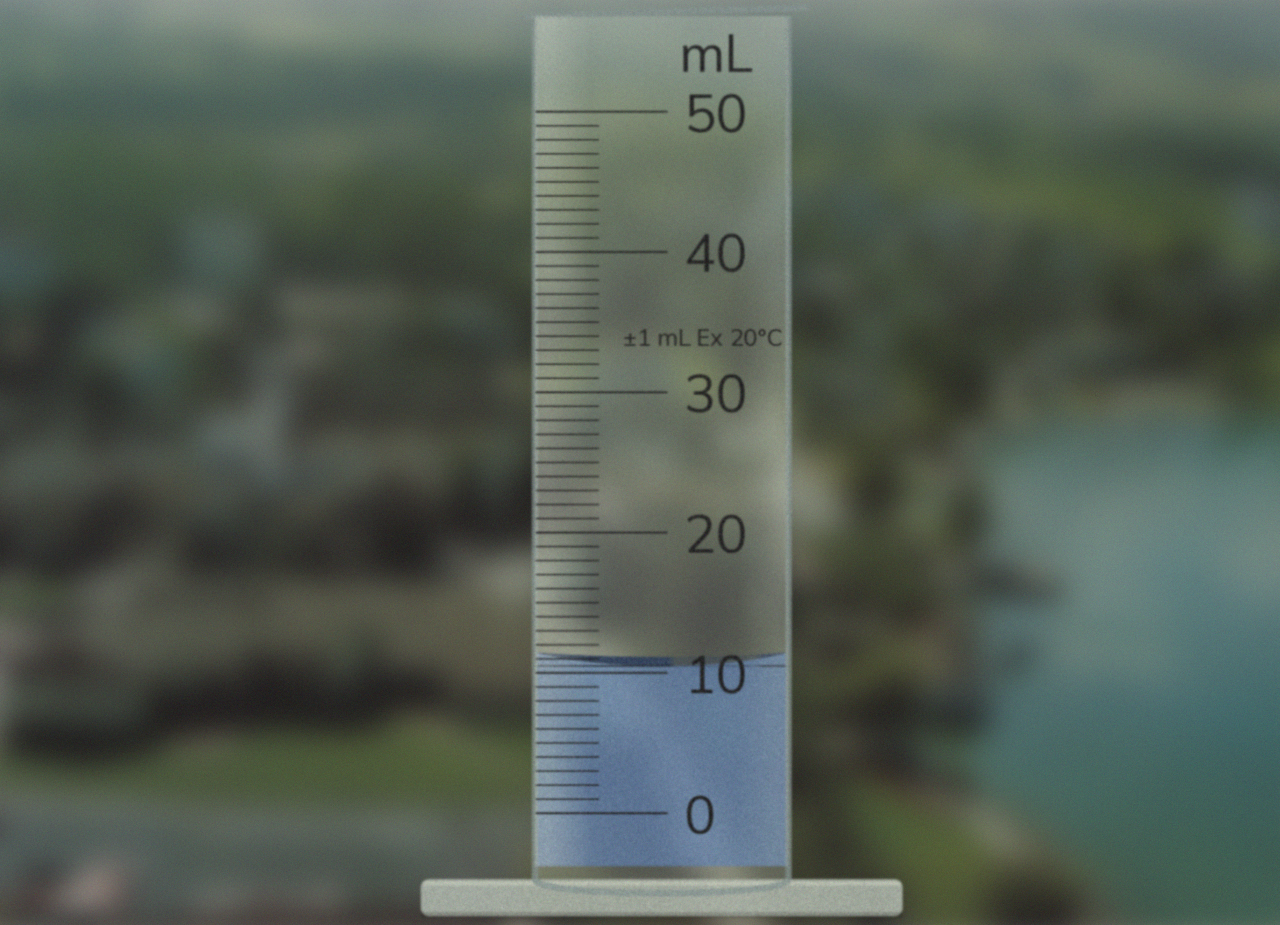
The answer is 10.5 mL
